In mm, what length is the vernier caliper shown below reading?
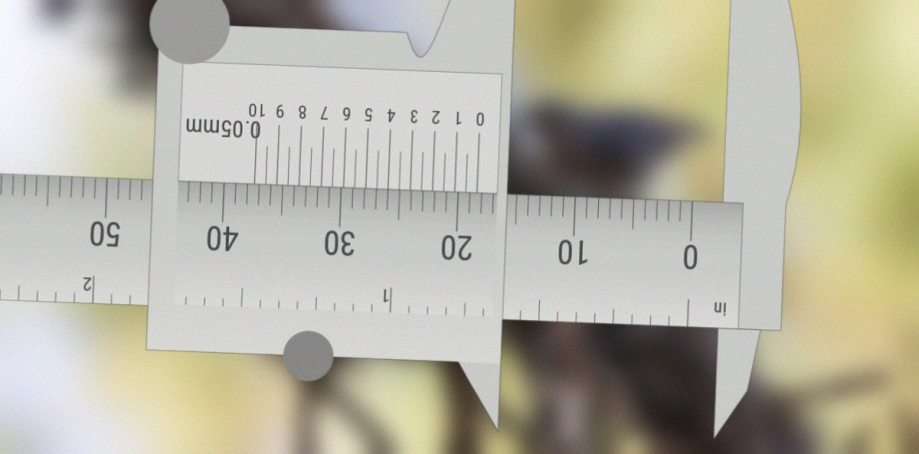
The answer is 18.4 mm
